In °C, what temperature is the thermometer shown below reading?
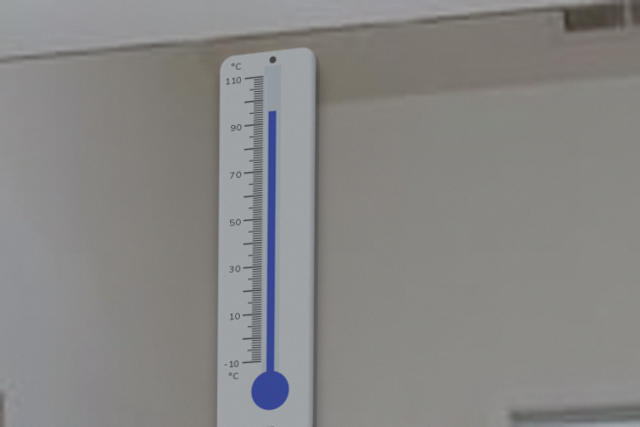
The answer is 95 °C
